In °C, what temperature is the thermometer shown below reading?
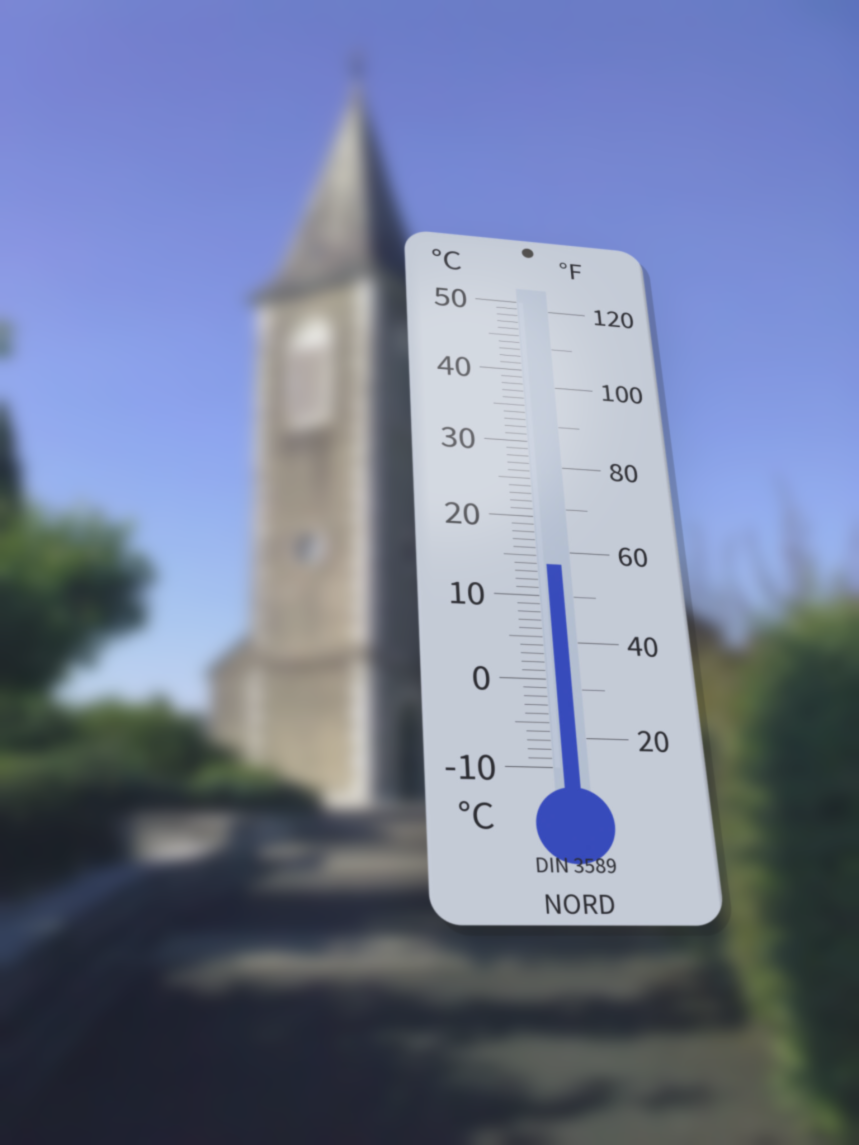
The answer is 14 °C
